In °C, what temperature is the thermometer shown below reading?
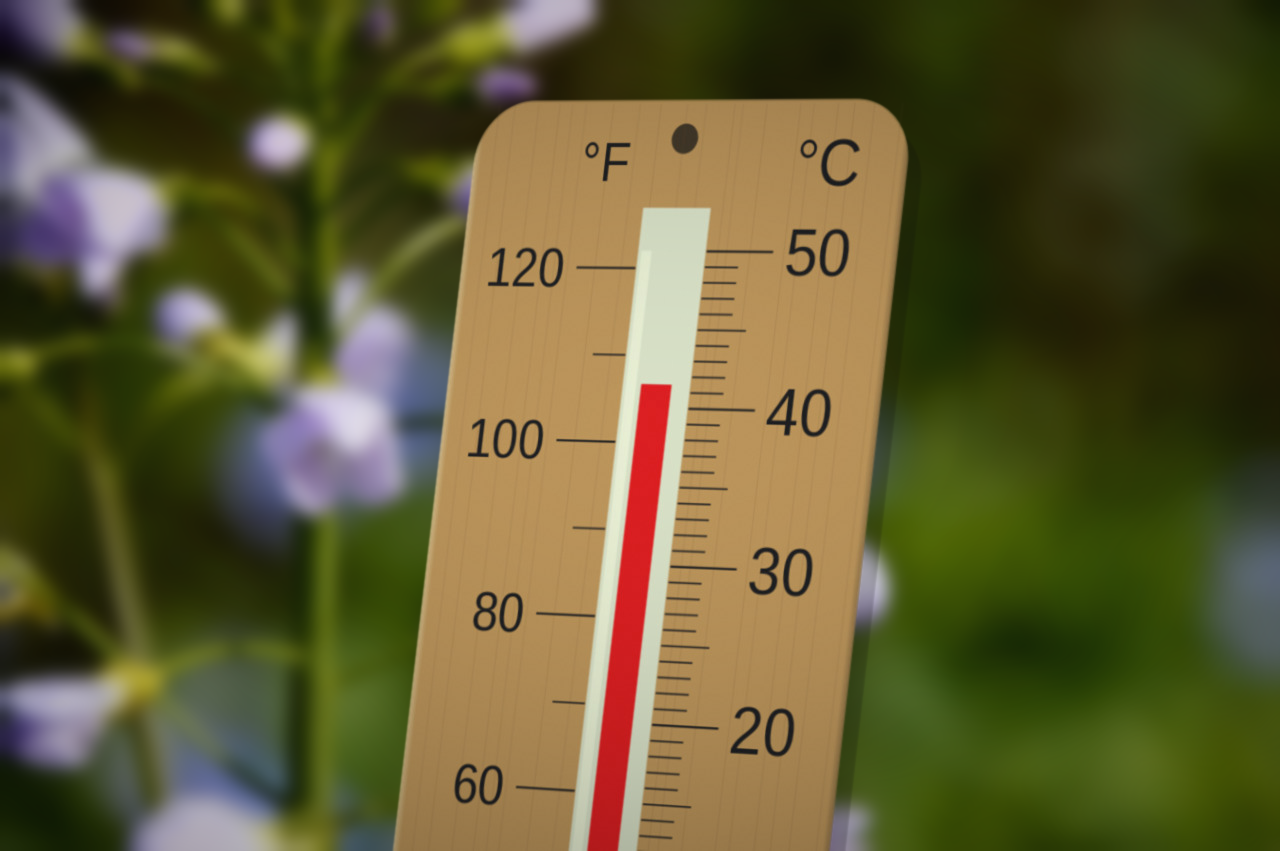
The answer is 41.5 °C
